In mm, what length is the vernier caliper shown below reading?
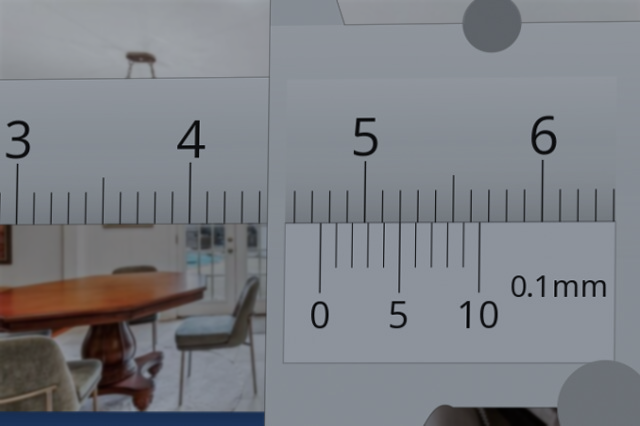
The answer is 47.5 mm
